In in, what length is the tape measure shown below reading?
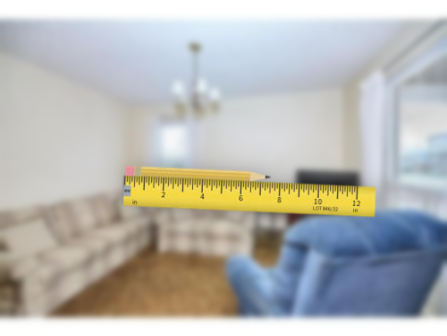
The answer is 7.5 in
